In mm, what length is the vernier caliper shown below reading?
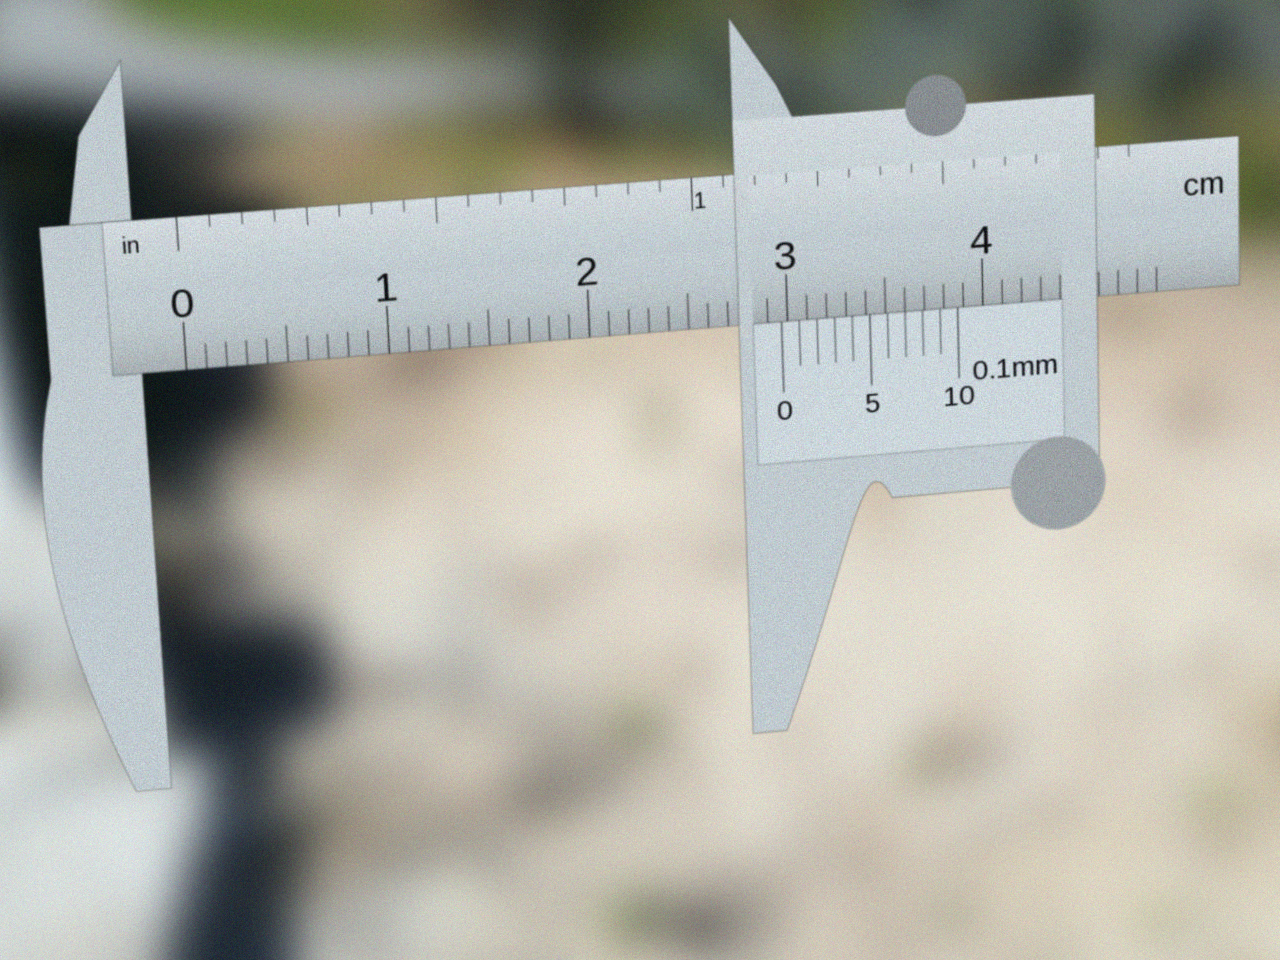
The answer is 29.7 mm
